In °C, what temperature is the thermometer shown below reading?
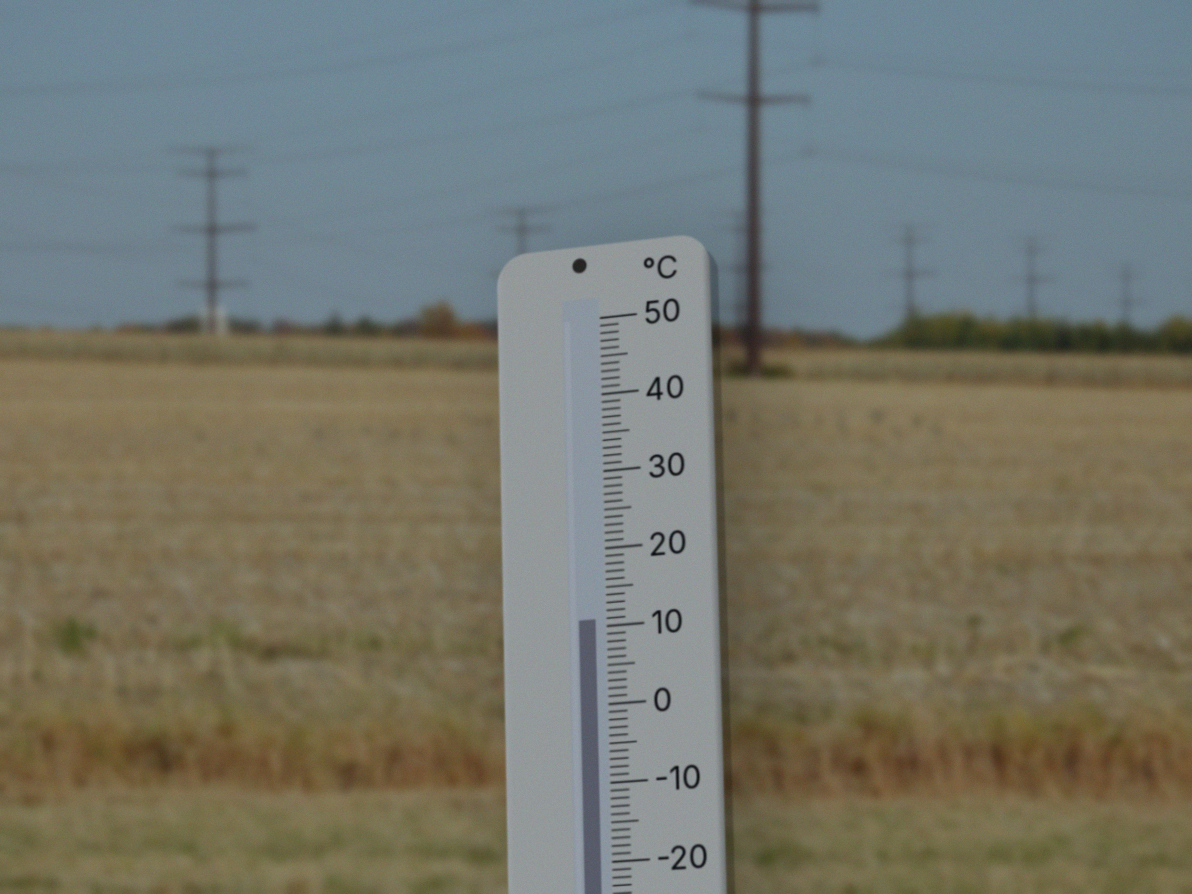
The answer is 11 °C
